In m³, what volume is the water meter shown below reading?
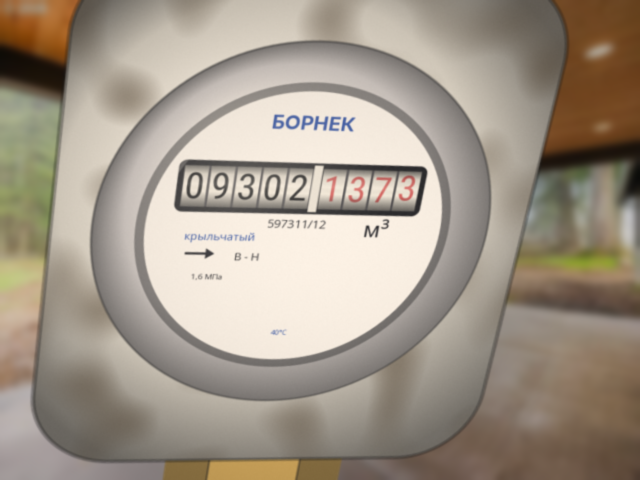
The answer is 9302.1373 m³
